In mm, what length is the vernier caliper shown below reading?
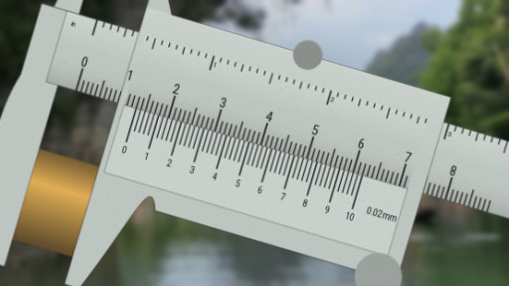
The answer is 13.0 mm
